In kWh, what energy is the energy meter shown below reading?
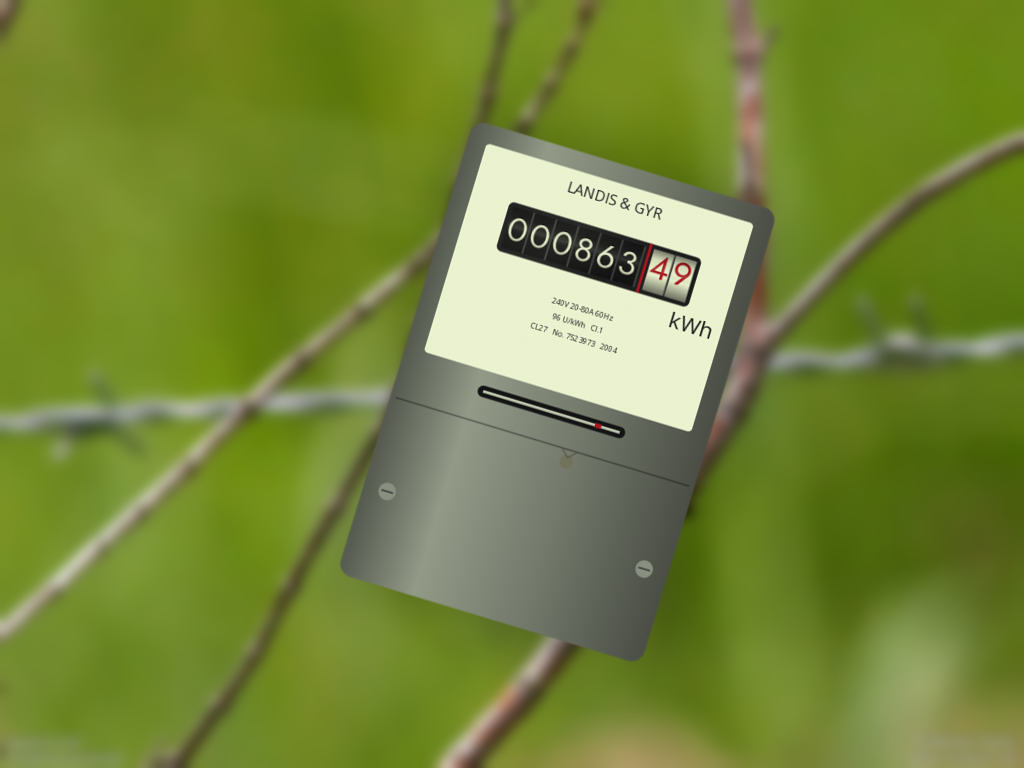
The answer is 863.49 kWh
